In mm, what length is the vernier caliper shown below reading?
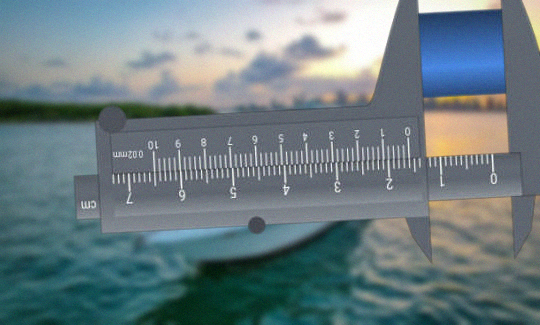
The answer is 16.0 mm
